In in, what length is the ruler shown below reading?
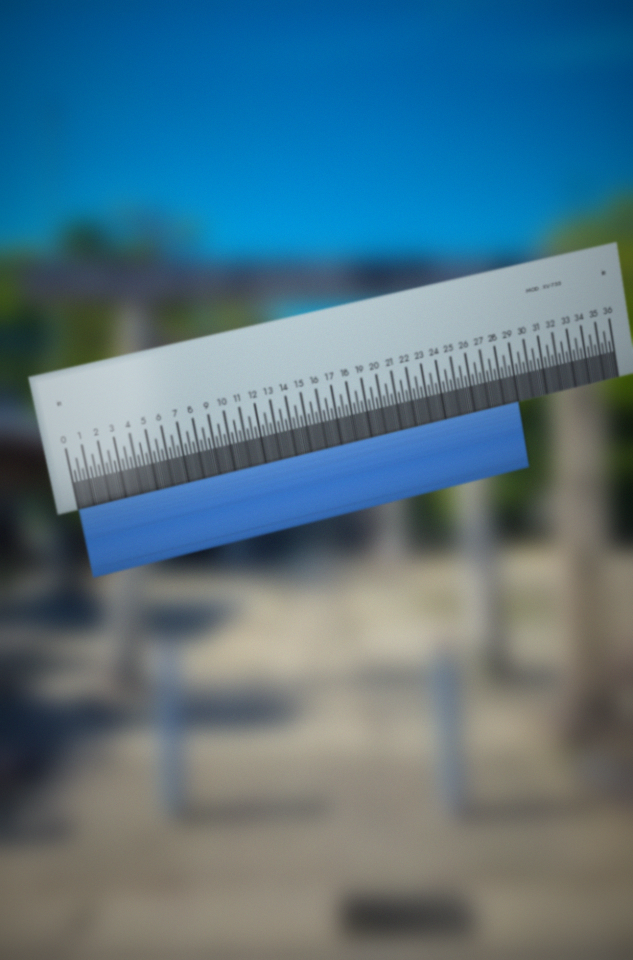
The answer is 29 in
